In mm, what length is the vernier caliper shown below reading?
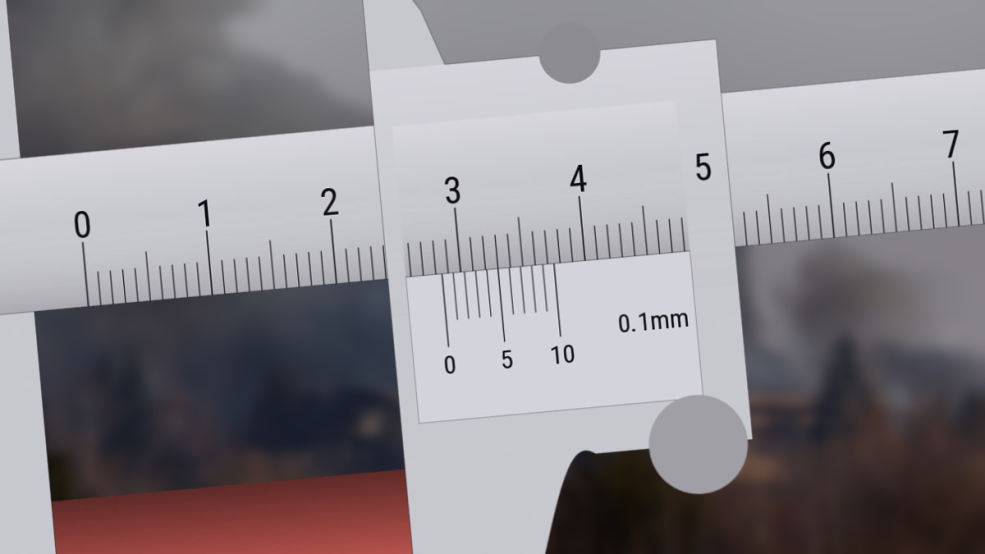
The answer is 28.5 mm
